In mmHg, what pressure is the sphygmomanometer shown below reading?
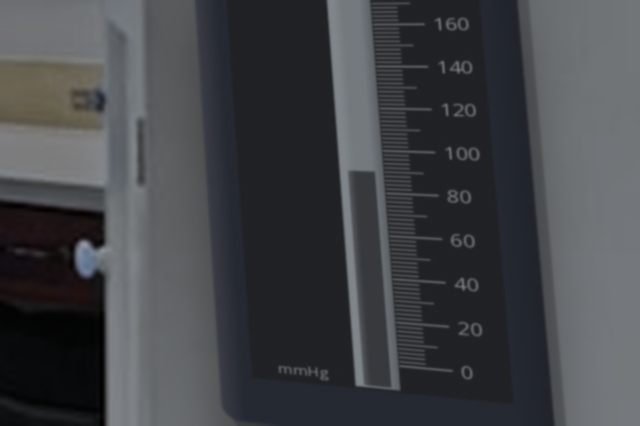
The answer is 90 mmHg
